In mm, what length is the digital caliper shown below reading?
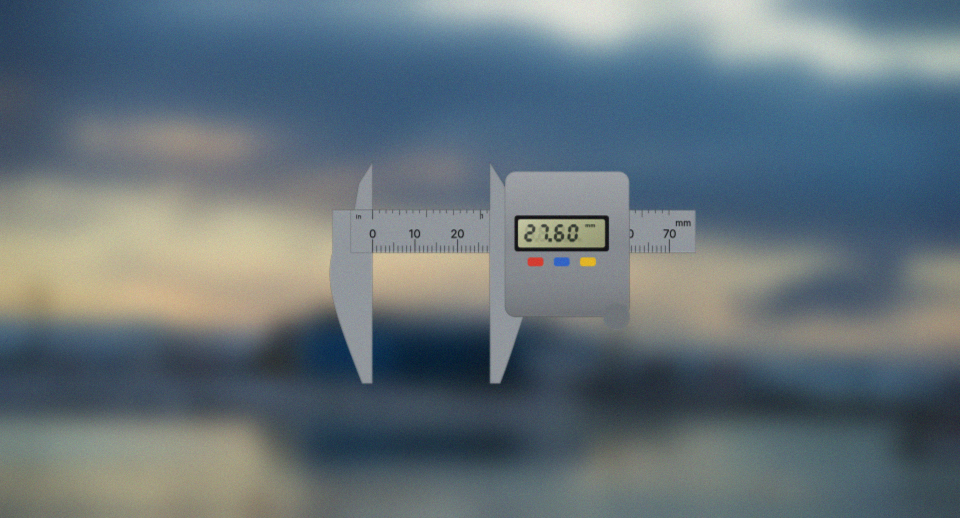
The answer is 27.60 mm
